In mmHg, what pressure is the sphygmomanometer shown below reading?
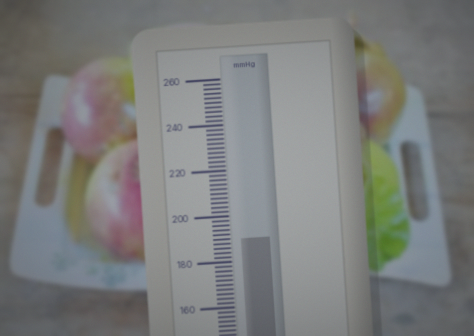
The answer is 190 mmHg
